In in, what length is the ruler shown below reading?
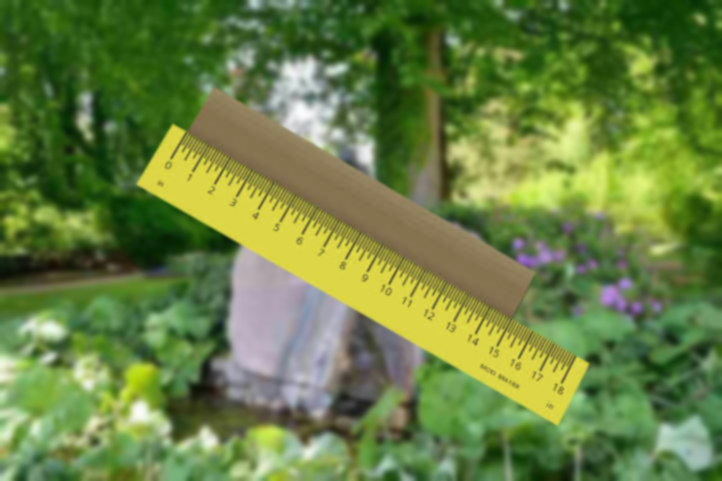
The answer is 15 in
